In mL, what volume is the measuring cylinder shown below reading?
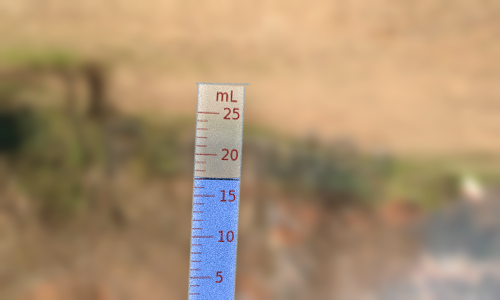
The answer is 17 mL
